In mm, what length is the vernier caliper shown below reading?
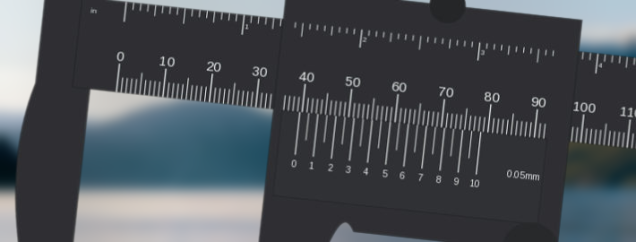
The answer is 39.5 mm
